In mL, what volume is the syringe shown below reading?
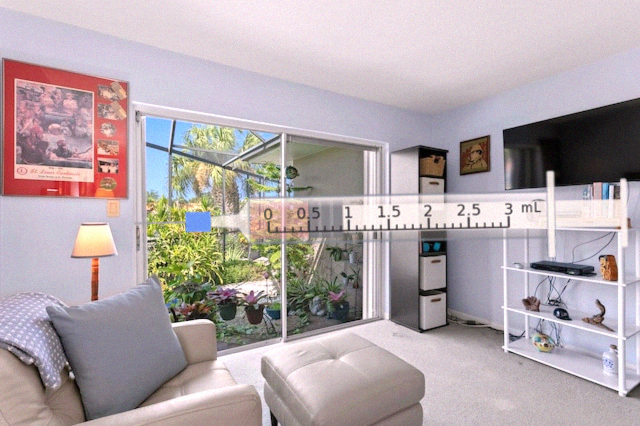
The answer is 0.5 mL
